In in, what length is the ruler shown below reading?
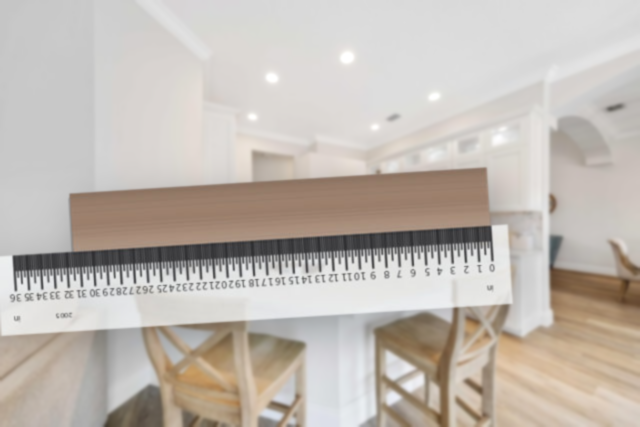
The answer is 31.5 in
